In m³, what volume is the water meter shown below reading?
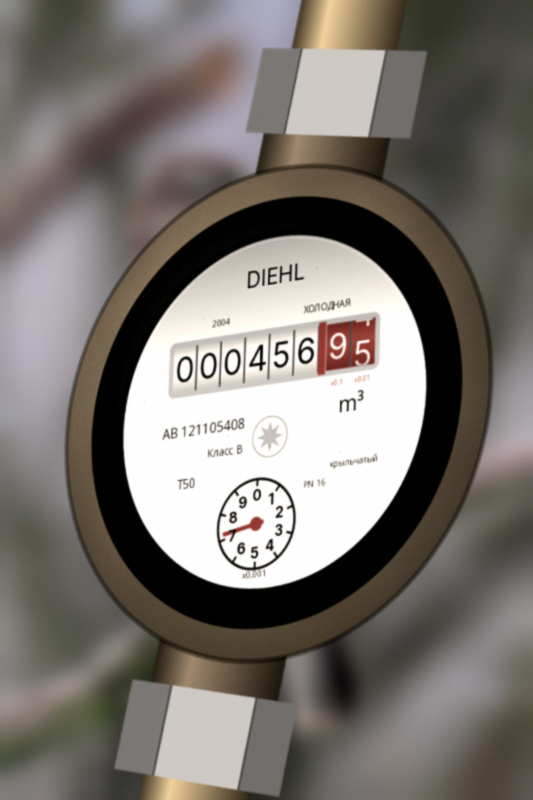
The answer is 456.947 m³
